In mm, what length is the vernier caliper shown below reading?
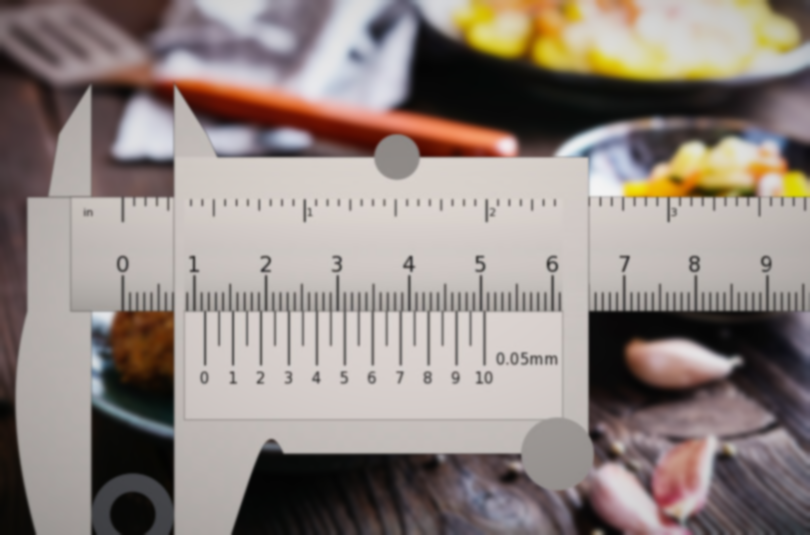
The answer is 11.5 mm
